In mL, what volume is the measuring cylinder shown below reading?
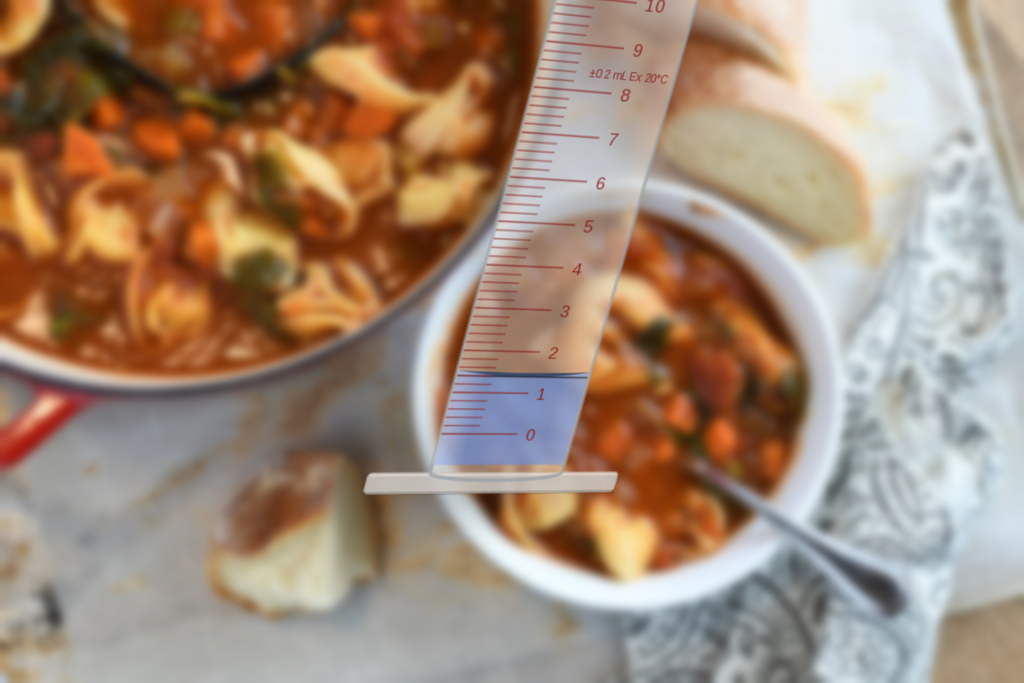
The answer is 1.4 mL
